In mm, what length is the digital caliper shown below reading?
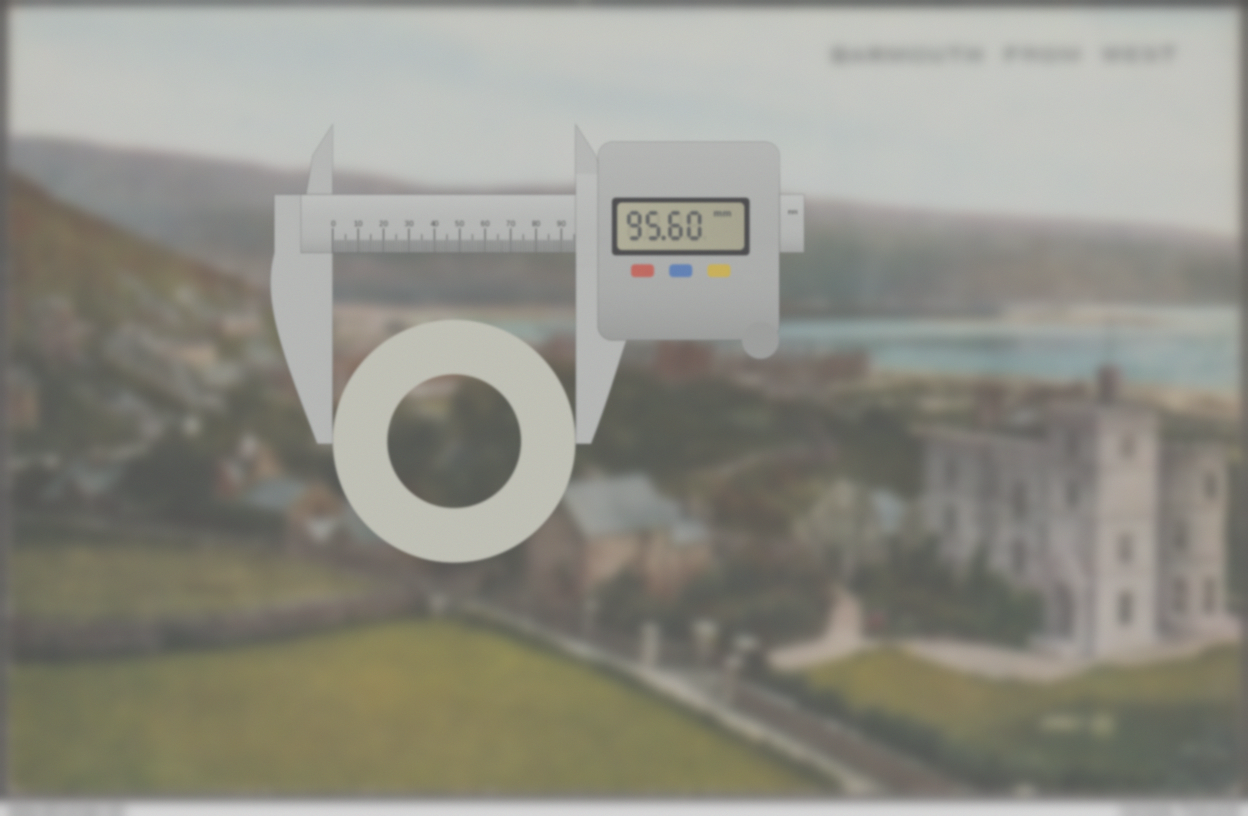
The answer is 95.60 mm
